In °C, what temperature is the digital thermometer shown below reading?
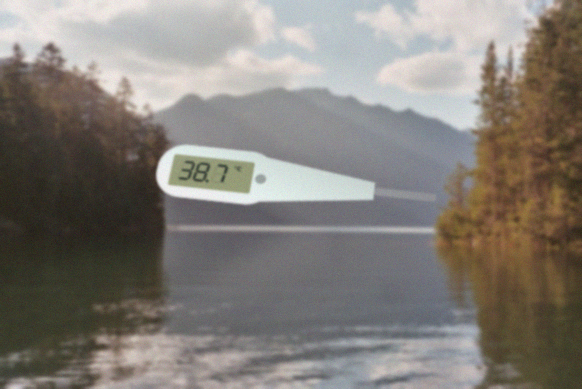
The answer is 38.7 °C
